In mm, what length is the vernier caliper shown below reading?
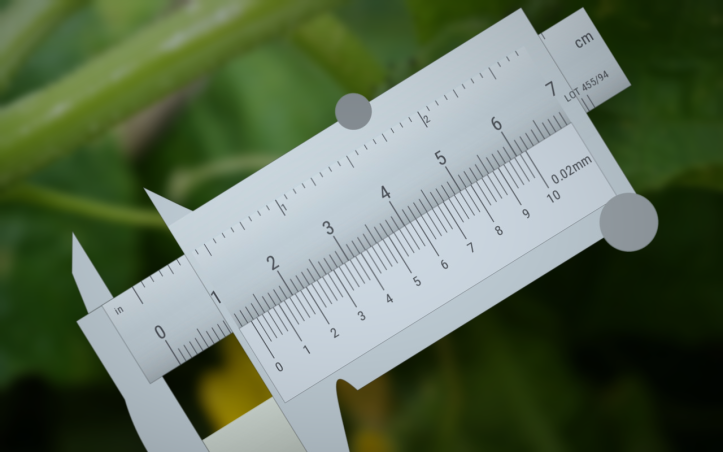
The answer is 12.6 mm
